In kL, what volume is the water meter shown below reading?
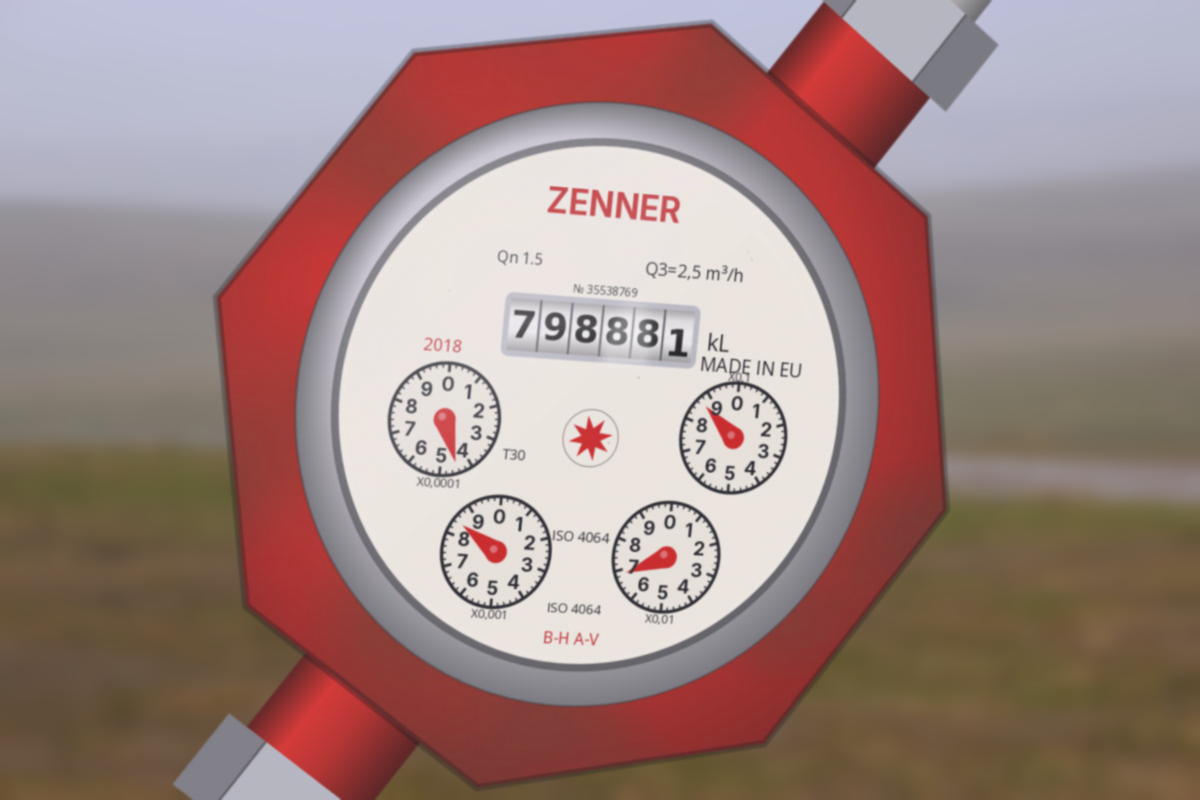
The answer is 798880.8684 kL
